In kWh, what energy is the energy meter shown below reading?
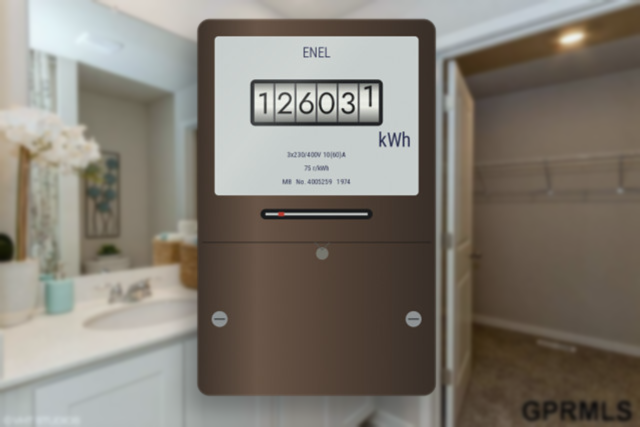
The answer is 126031 kWh
